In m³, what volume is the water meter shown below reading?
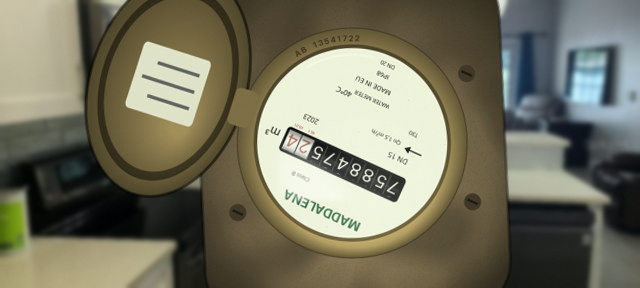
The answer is 7588475.24 m³
